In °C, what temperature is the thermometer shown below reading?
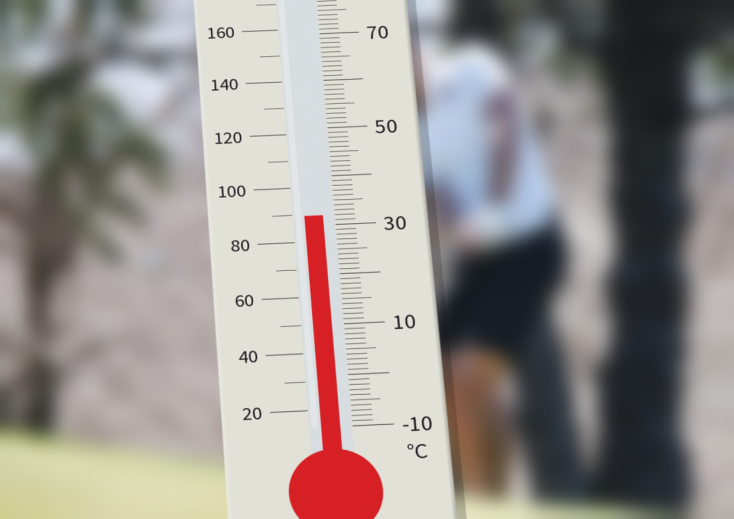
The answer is 32 °C
